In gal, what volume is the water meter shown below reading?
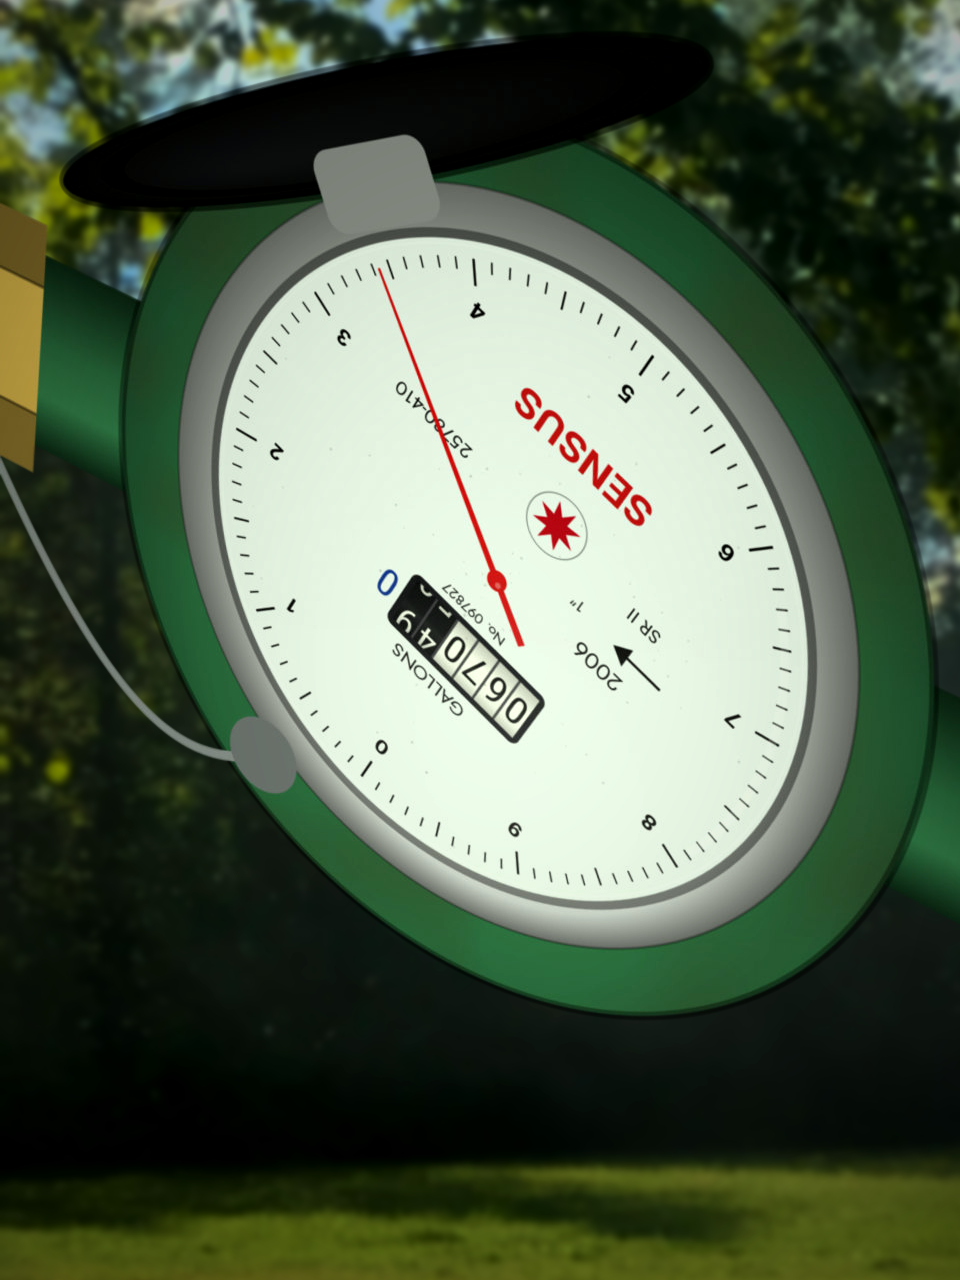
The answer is 670493.4 gal
